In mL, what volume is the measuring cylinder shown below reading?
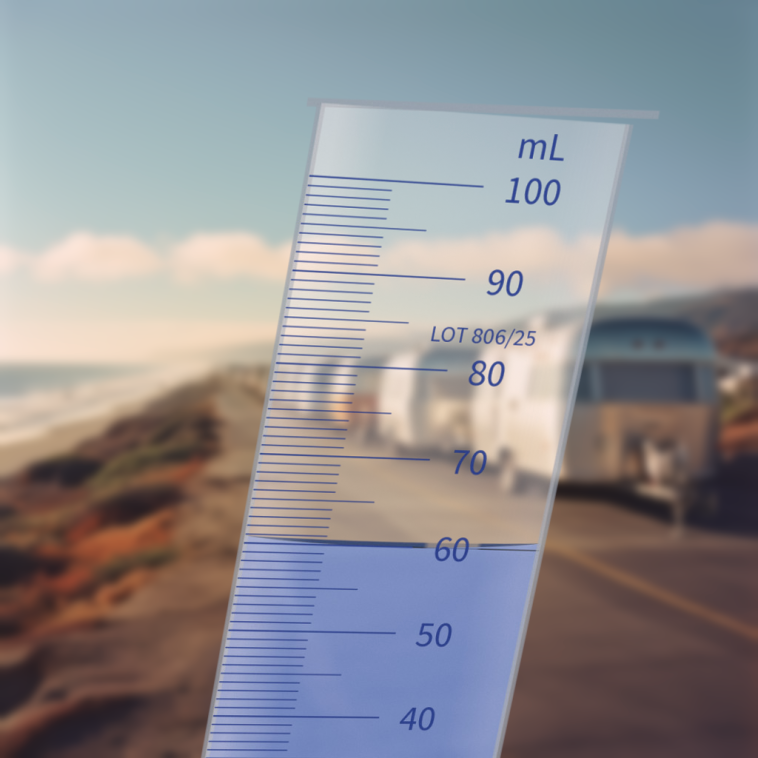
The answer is 60 mL
